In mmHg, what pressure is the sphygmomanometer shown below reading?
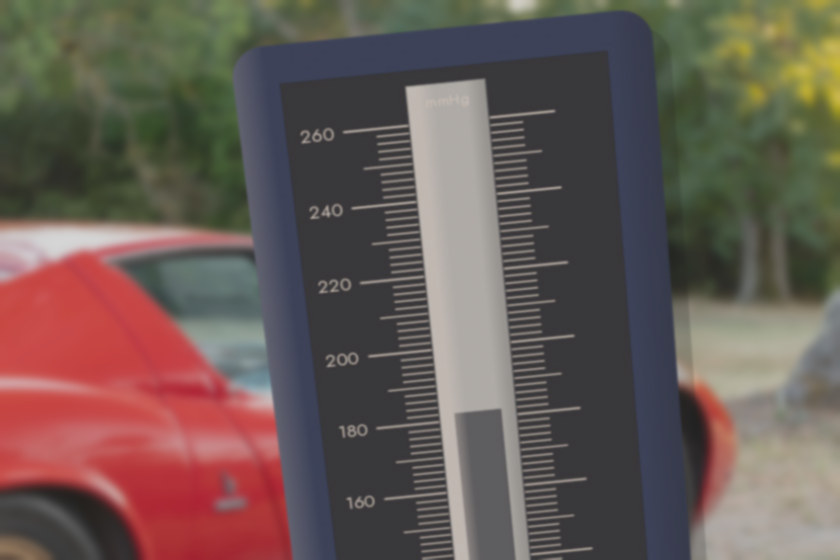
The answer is 182 mmHg
